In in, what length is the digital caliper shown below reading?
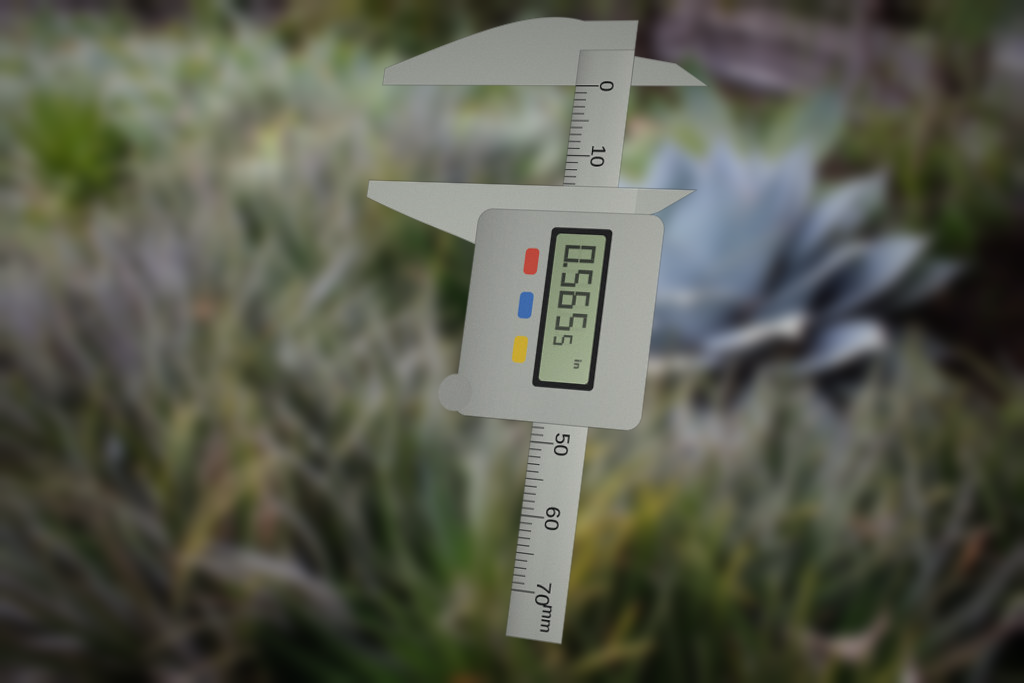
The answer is 0.5655 in
